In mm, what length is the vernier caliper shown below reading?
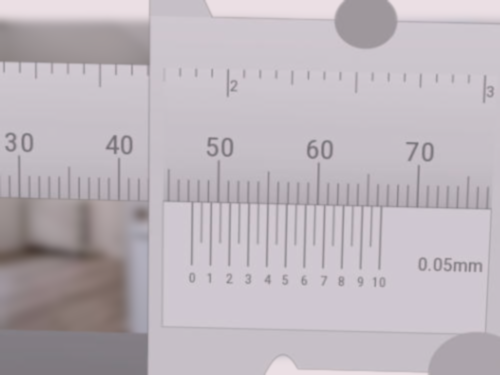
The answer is 47.4 mm
